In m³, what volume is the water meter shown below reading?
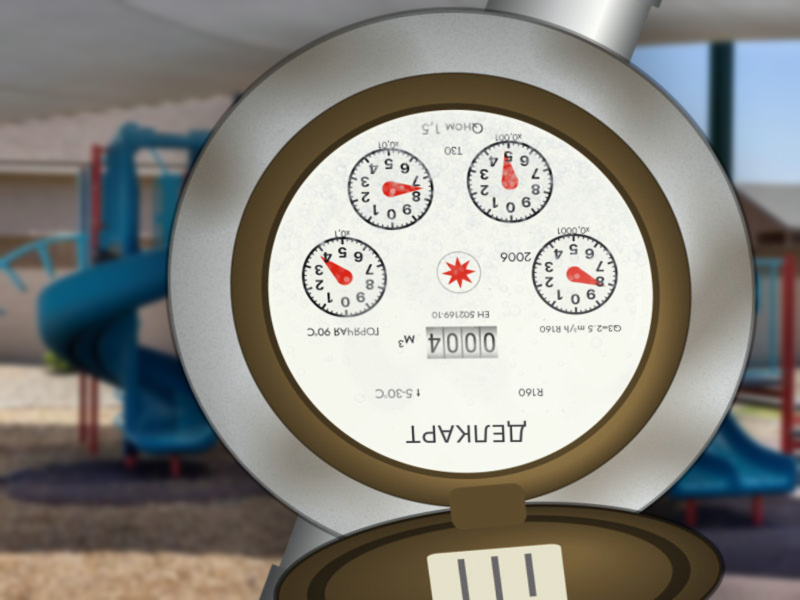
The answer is 4.3748 m³
